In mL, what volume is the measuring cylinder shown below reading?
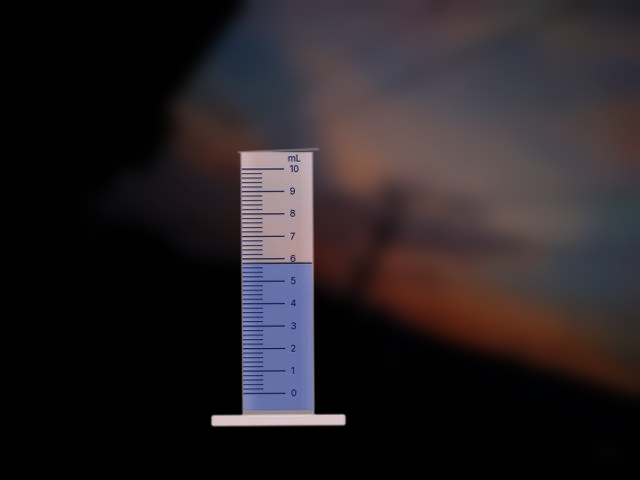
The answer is 5.8 mL
